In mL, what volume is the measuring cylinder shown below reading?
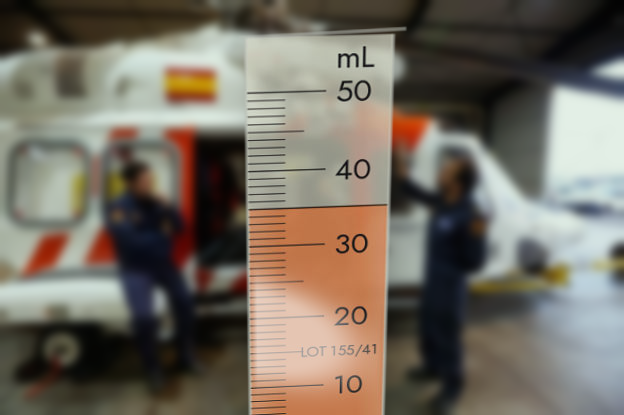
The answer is 35 mL
